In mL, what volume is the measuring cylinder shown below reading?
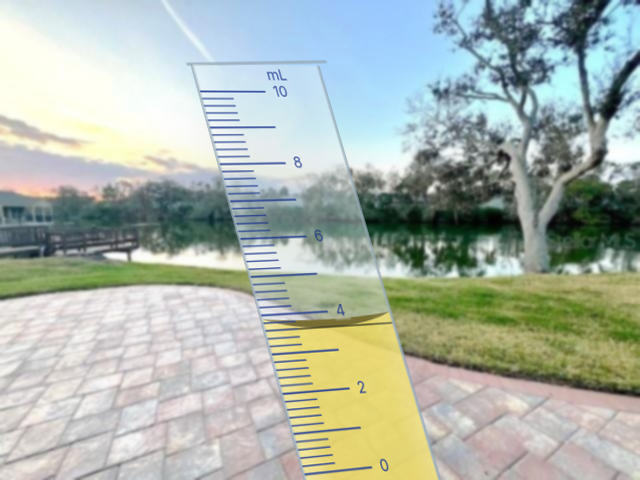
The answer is 3.6 mL
